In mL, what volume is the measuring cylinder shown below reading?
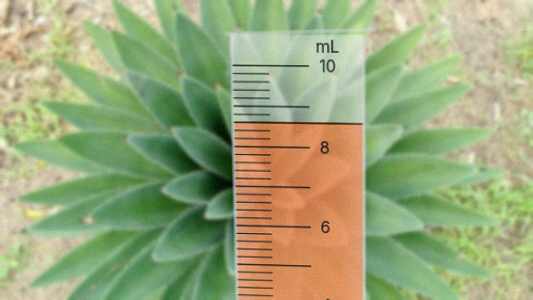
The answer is 8.6 mL
